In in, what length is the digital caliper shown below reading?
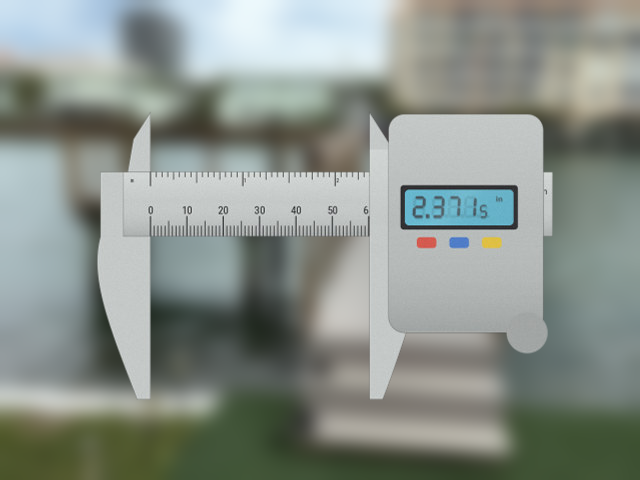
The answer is 2.3715 in
